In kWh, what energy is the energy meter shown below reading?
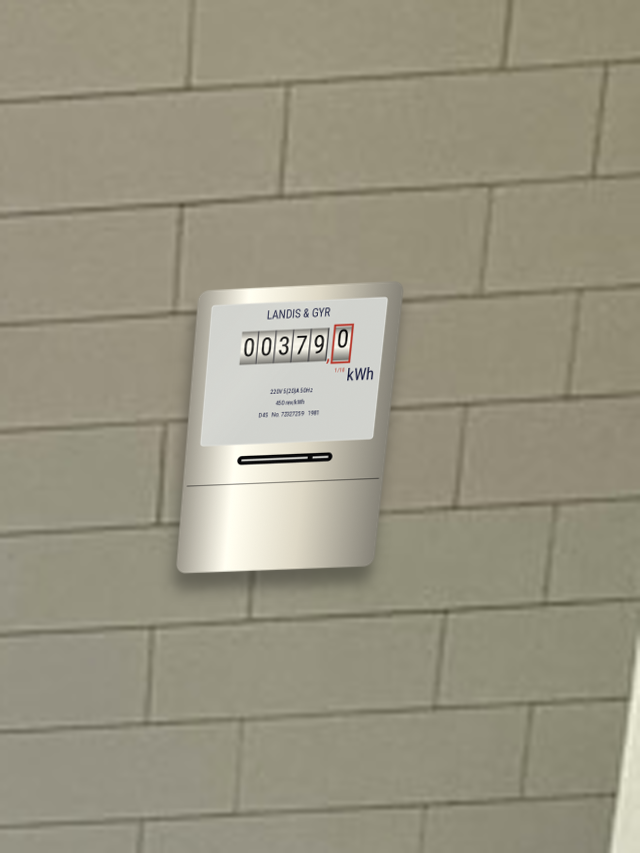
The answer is 379.0 kWh
